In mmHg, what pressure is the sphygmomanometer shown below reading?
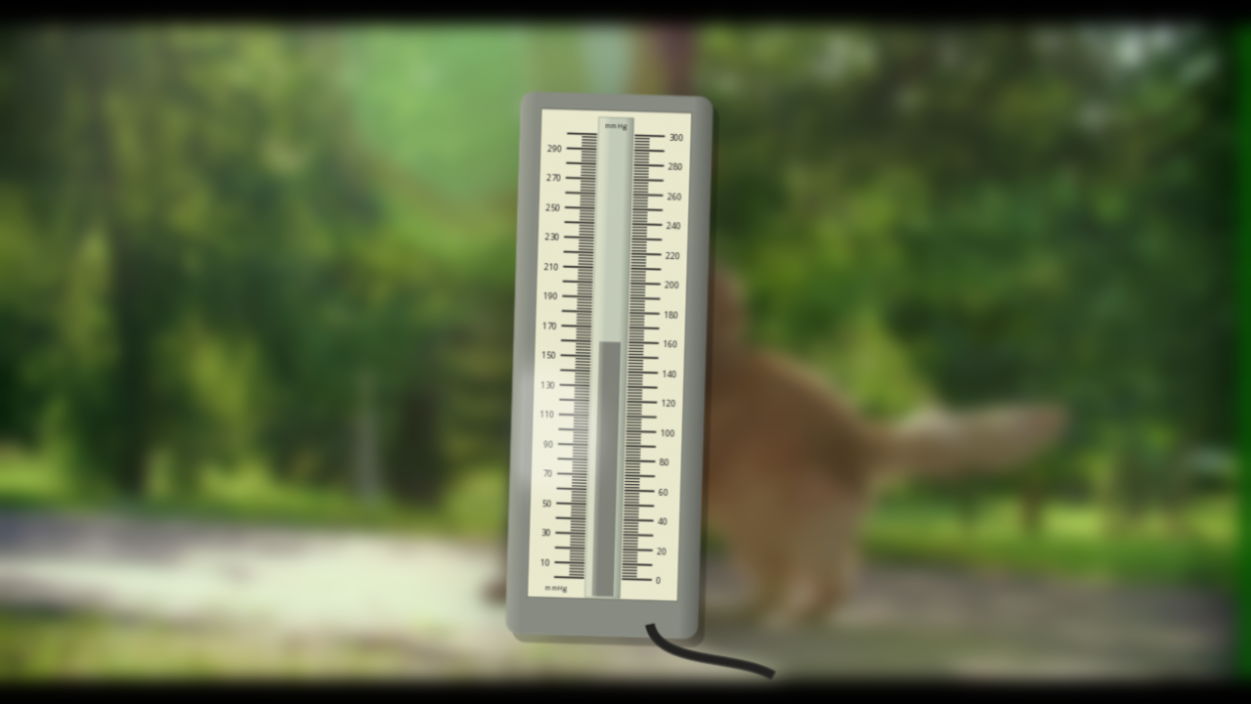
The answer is 160 mmHg
